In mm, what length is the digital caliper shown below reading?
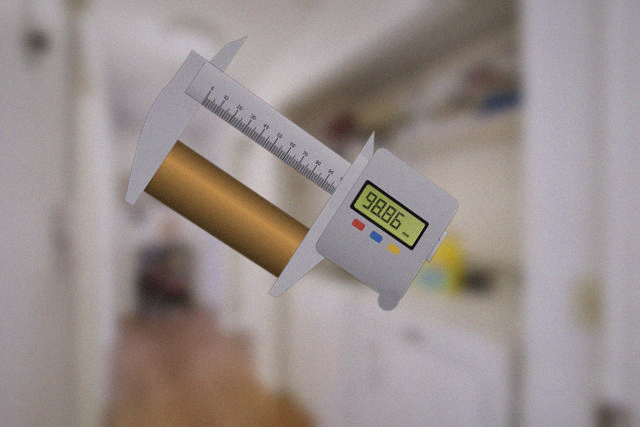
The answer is 98.86 mm
